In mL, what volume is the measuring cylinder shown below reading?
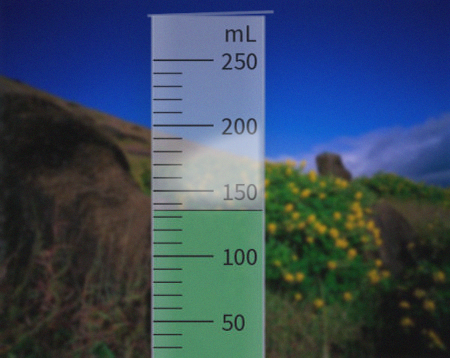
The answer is 135 mL
